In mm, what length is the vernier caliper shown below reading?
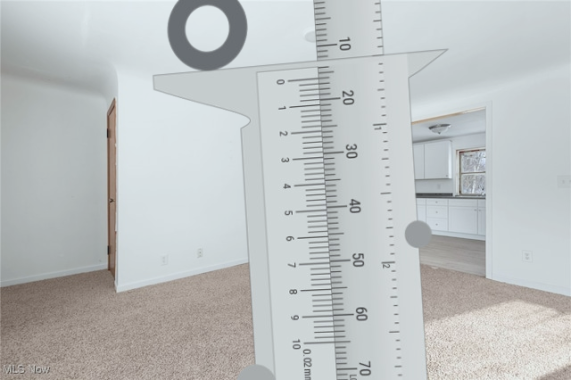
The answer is 16.0 mm
